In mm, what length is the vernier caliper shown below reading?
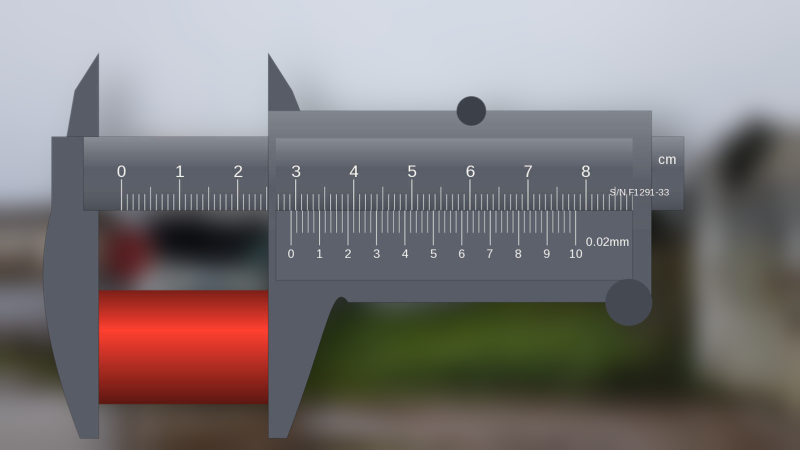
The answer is 29.2 mm
